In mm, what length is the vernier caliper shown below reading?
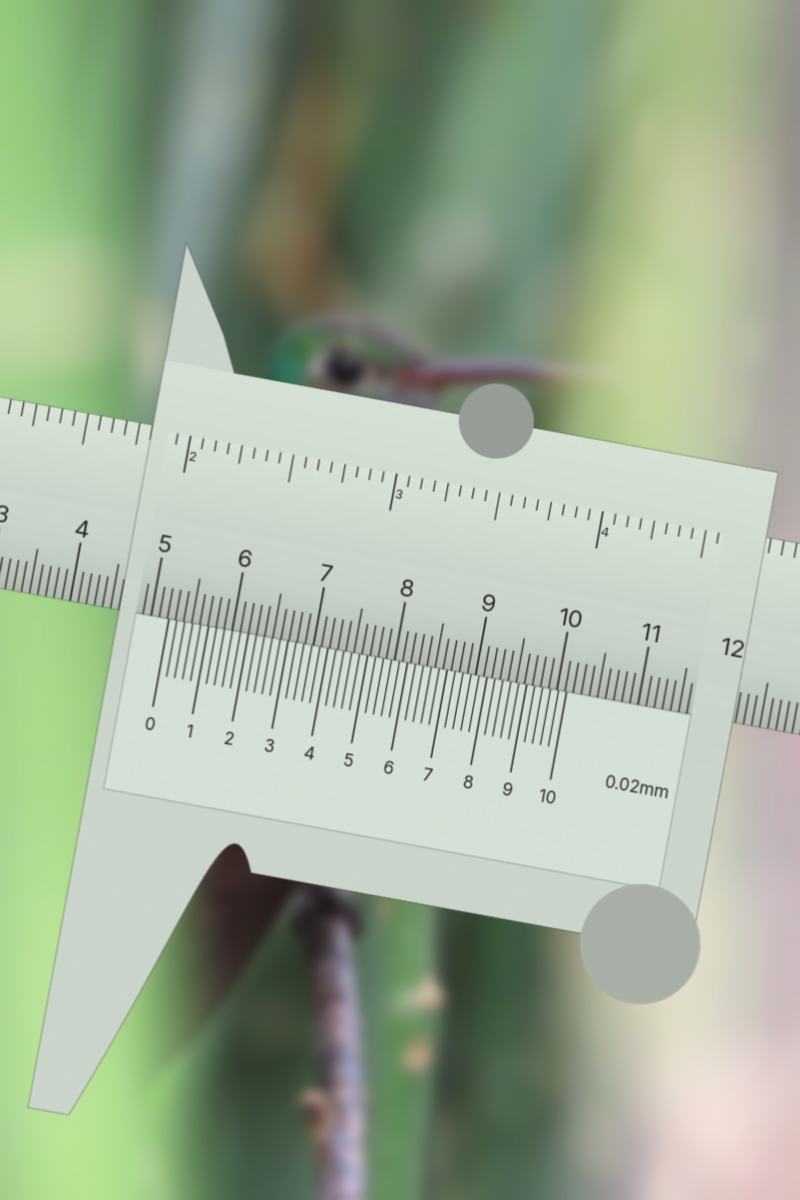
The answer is 52.2 mm
